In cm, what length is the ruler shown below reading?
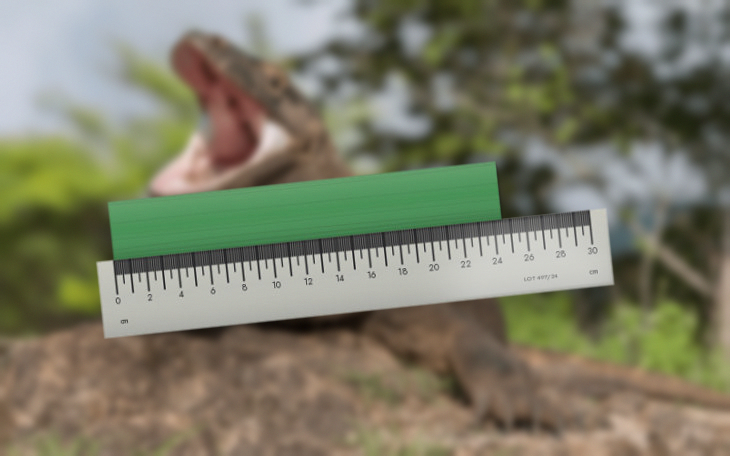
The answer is 24.5 cm
